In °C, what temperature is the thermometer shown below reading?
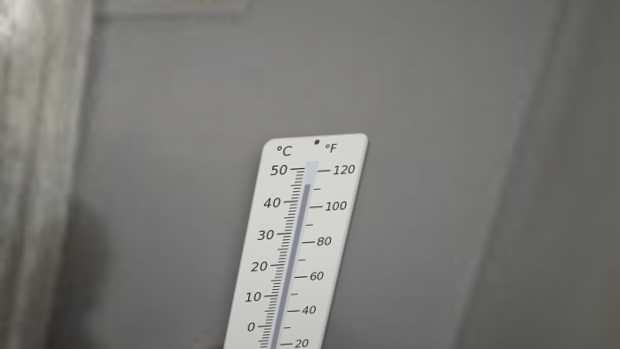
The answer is 45 °C
